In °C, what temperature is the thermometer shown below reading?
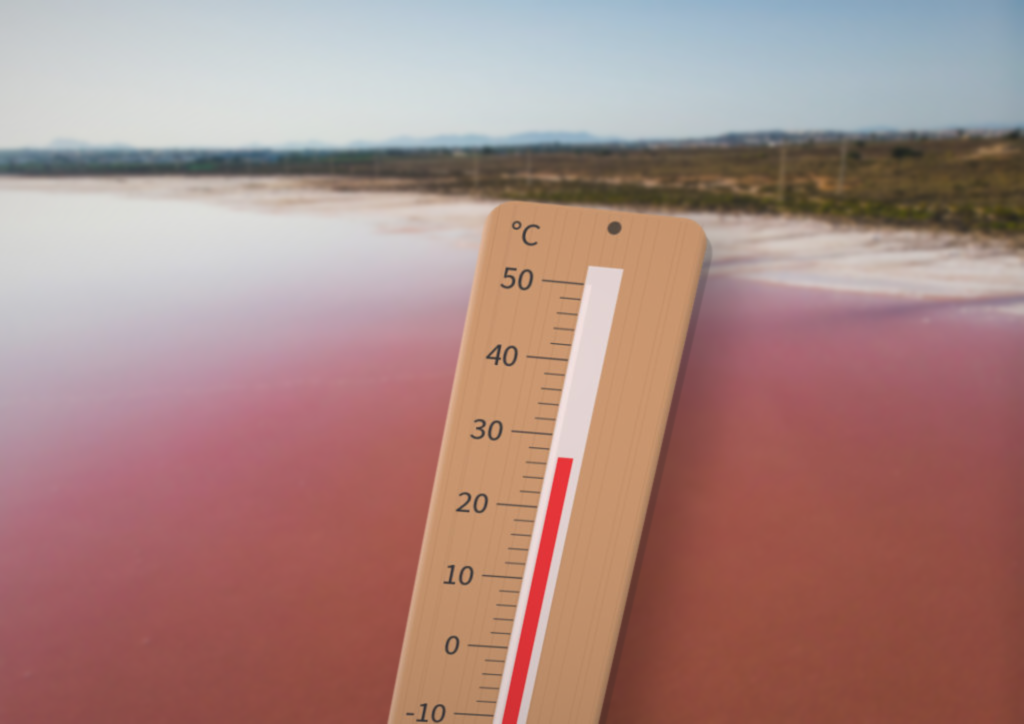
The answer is 27 °C
